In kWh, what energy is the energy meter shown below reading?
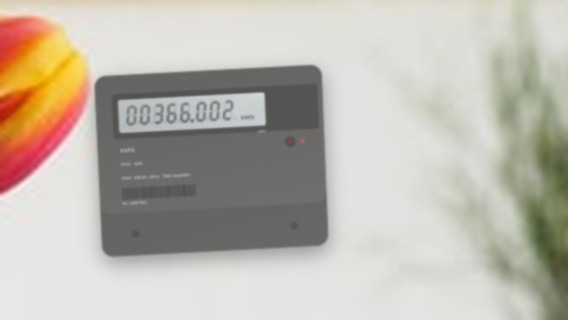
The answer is 366.002 kWh
